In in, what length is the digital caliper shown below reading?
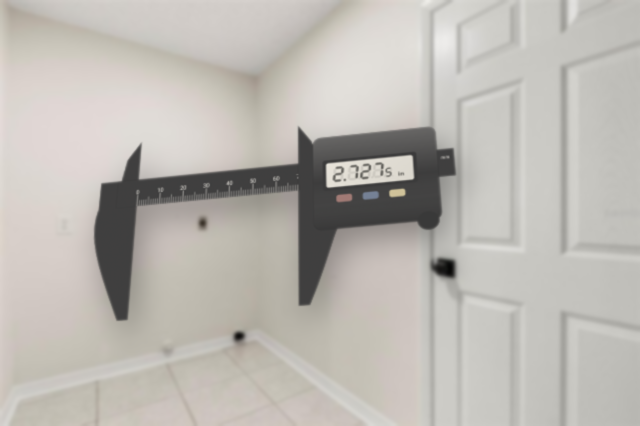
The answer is 2.7275 in
